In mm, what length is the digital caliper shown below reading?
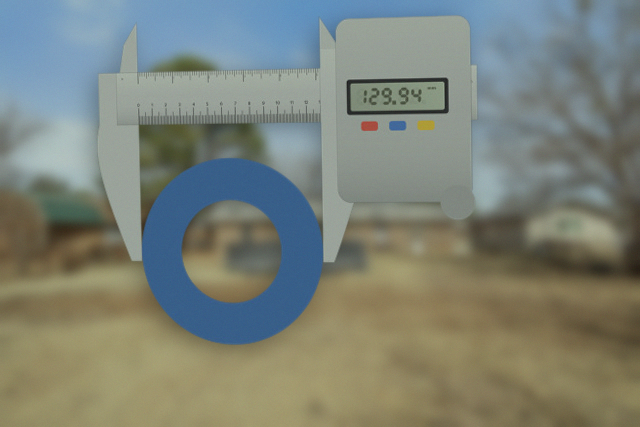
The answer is 129.94 mm
